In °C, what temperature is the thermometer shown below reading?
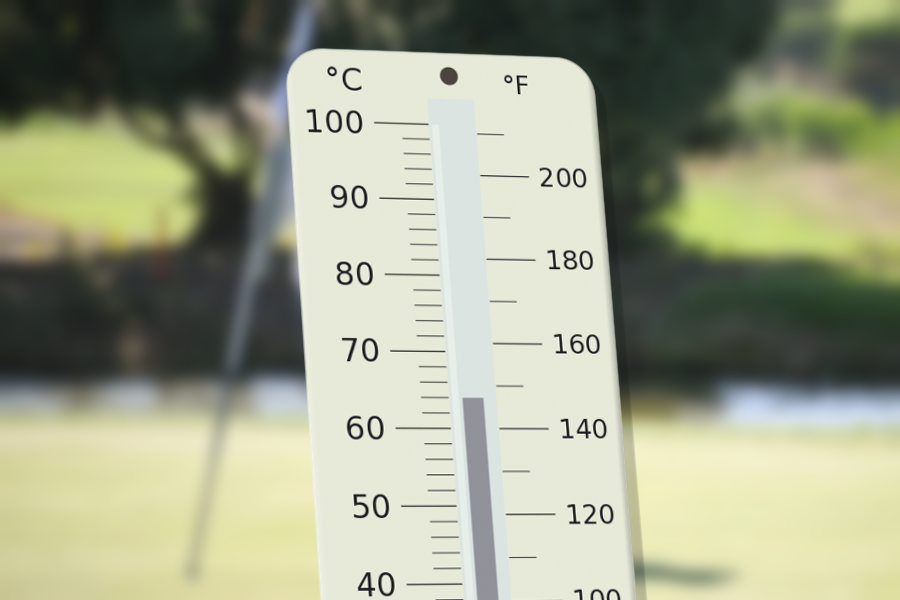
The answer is 64 °C
